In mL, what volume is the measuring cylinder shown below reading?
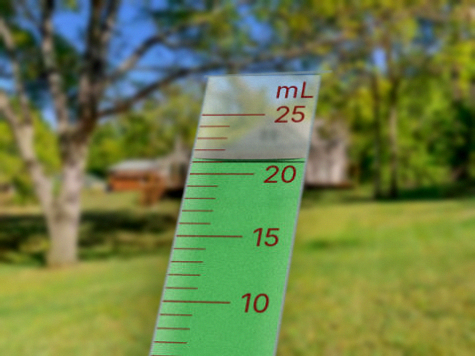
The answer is 21 mL
